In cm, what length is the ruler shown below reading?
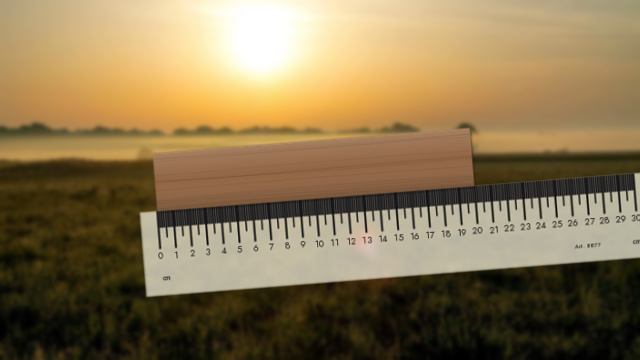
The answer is 20 cm
